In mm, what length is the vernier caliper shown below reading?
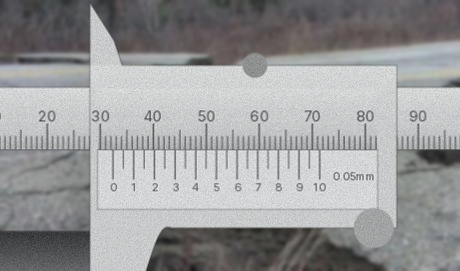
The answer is 32.4 mm
